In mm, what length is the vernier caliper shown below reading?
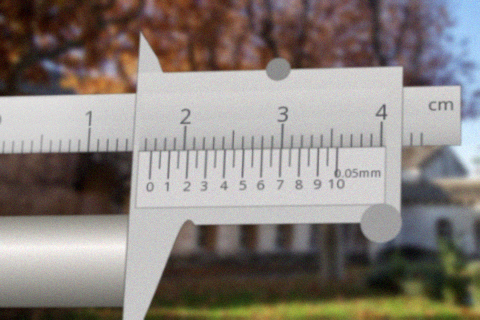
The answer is 16.6 mm
